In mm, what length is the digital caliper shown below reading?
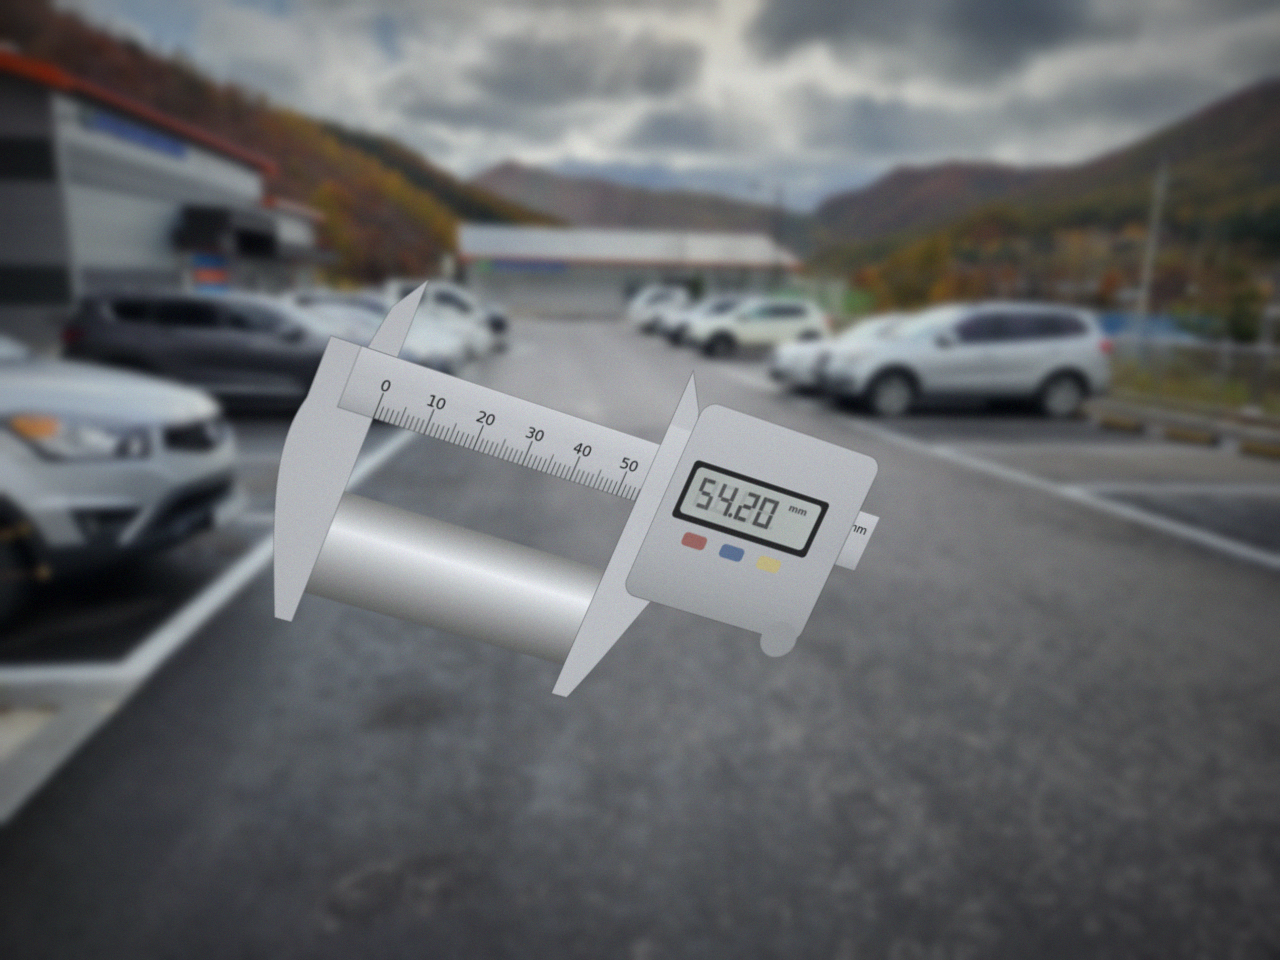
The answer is 54.20 mm
